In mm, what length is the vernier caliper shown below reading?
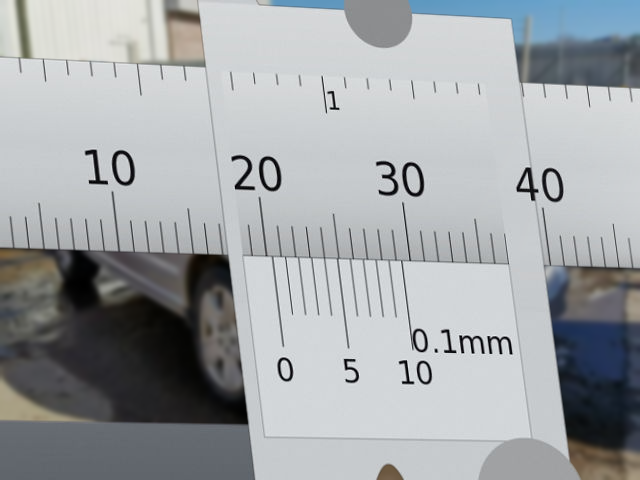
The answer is 20.4 mm
